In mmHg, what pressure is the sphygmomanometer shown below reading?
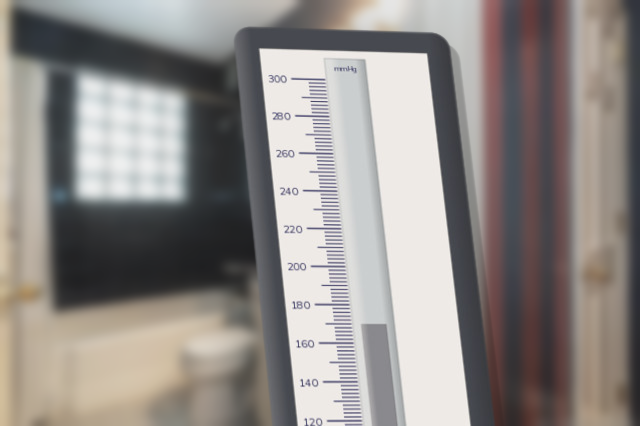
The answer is 170 mmHg
